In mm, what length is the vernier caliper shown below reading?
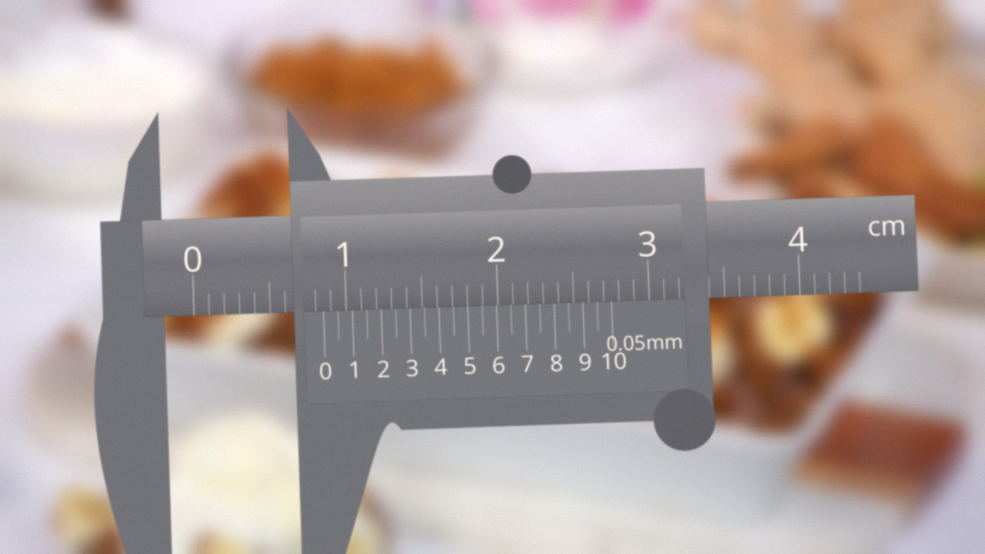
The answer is 8.5 mm
